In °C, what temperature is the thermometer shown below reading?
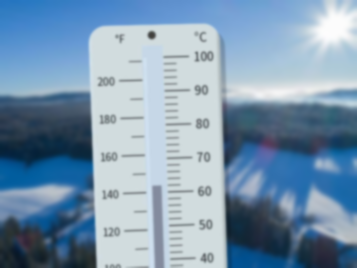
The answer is 62 °C
